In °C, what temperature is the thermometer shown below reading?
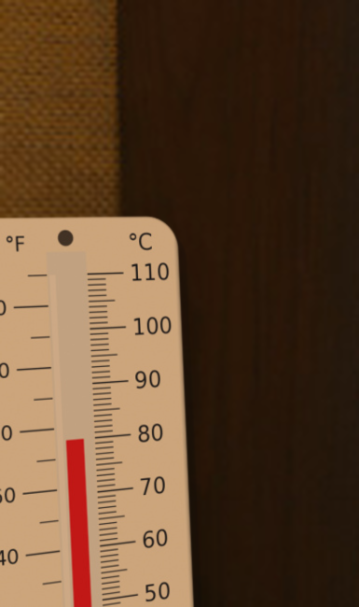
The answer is 80 °C
